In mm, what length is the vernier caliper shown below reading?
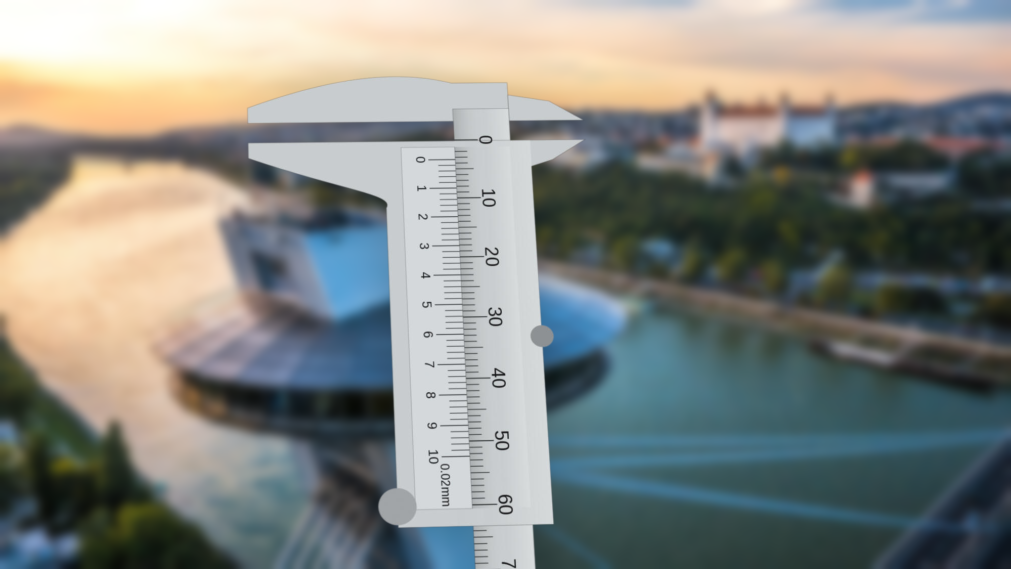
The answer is 3.4 mm
